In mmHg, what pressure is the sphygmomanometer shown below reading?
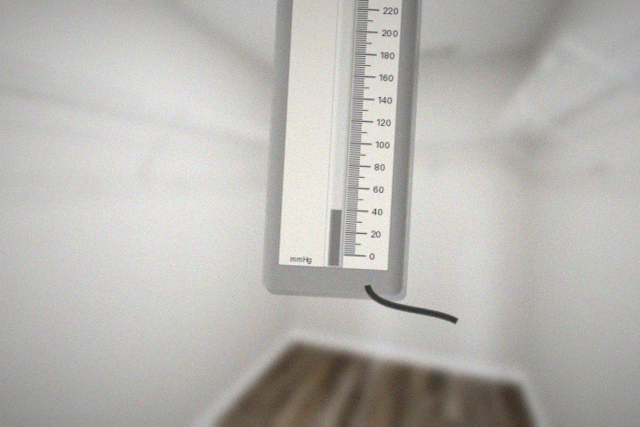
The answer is 40 mmHg
